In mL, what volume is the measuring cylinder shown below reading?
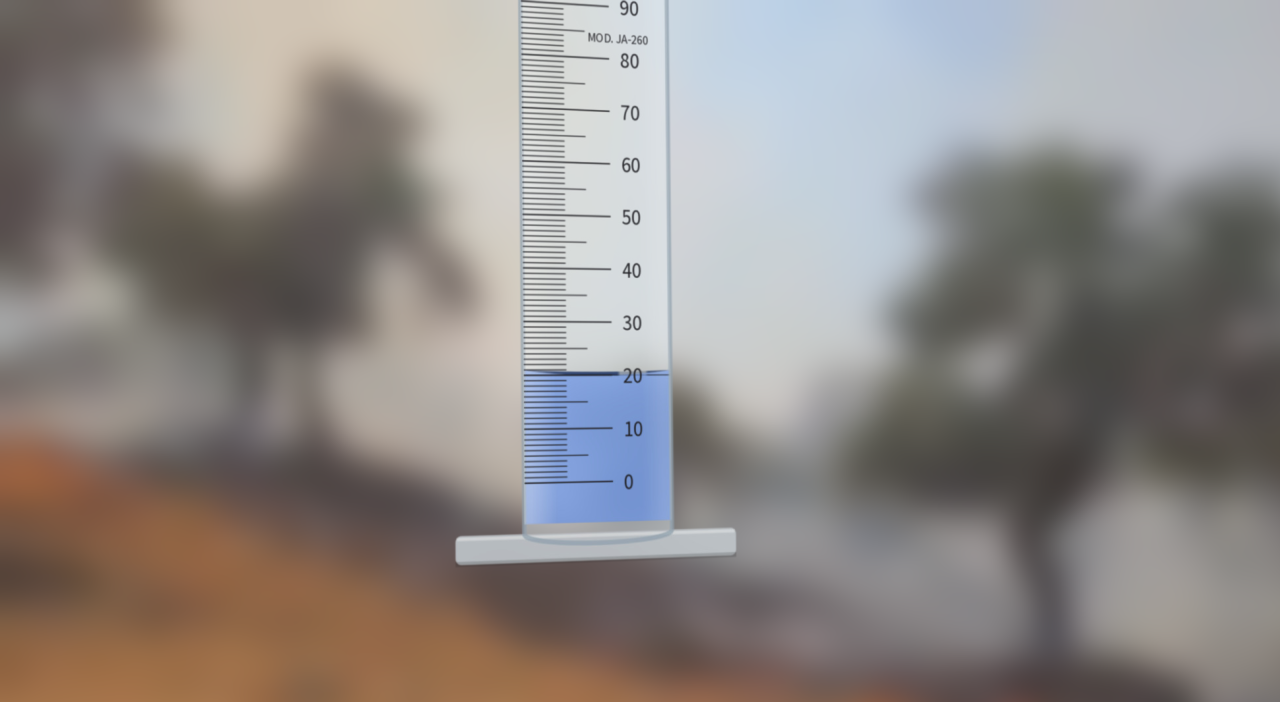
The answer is 20 mL
